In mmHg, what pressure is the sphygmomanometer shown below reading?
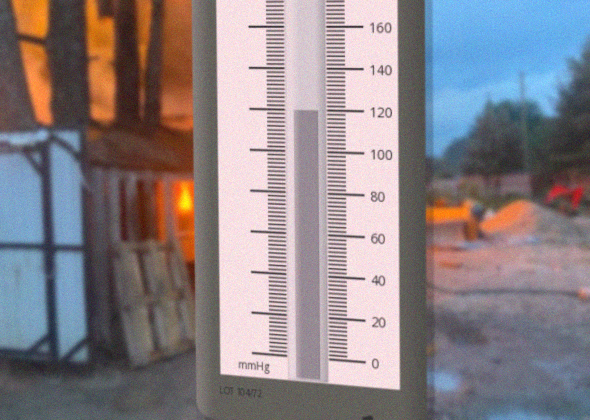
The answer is 120 mmHg
